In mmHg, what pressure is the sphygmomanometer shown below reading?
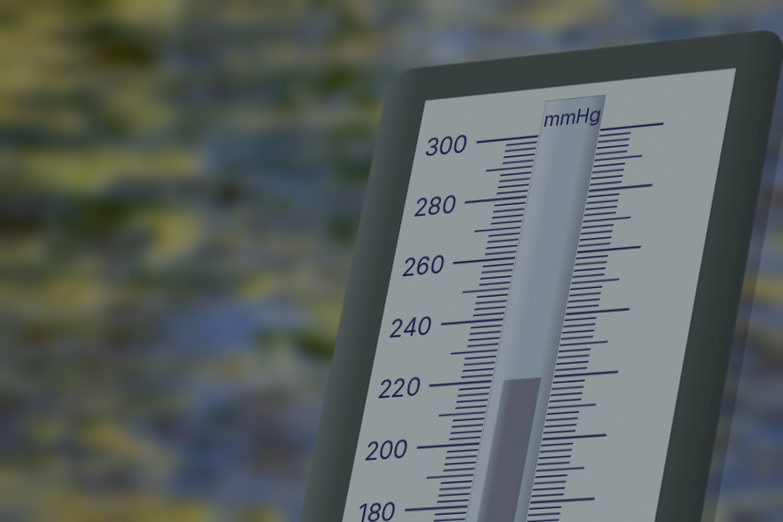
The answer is 220 mmHg
